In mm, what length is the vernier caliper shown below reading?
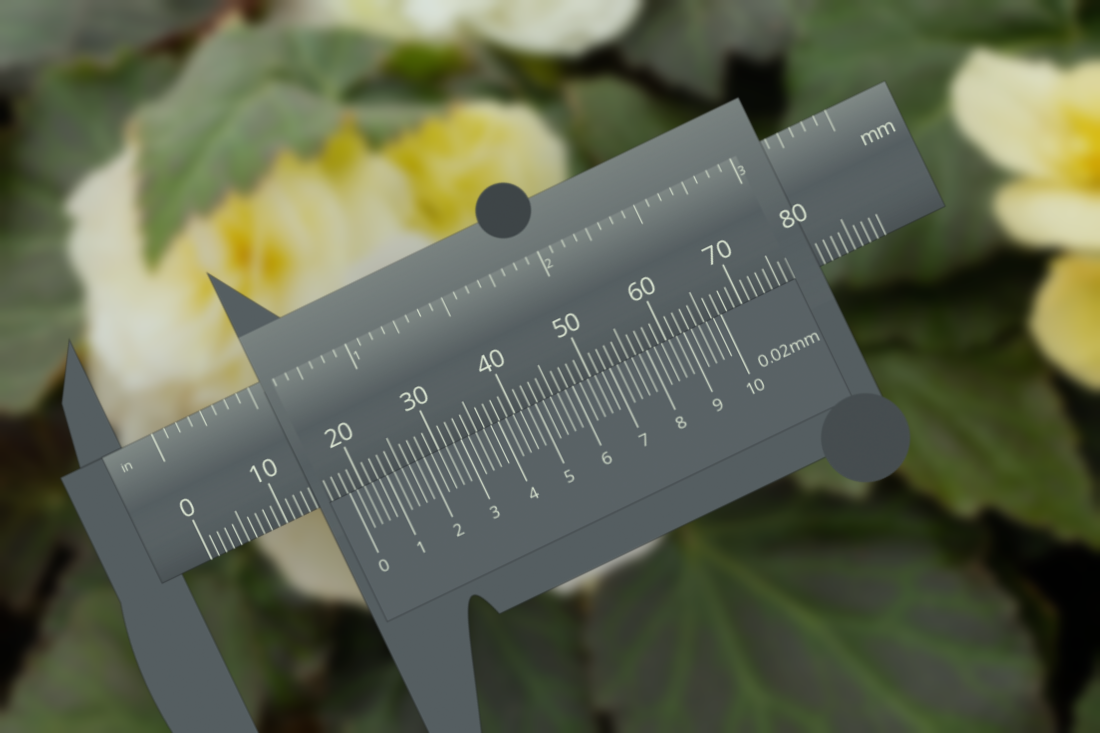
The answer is 18.2 mm
